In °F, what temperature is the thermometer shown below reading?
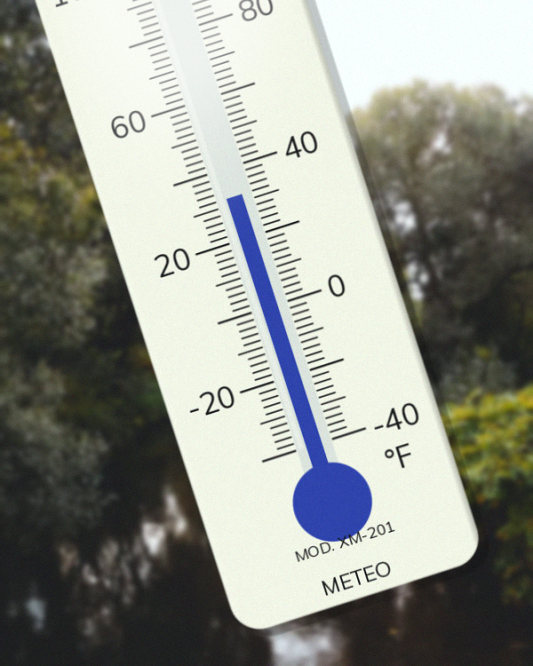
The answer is 32 °F
